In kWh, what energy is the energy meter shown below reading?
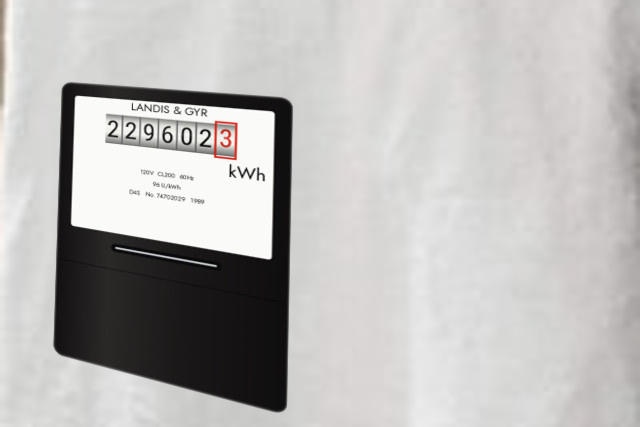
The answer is 229602.3 kWh
